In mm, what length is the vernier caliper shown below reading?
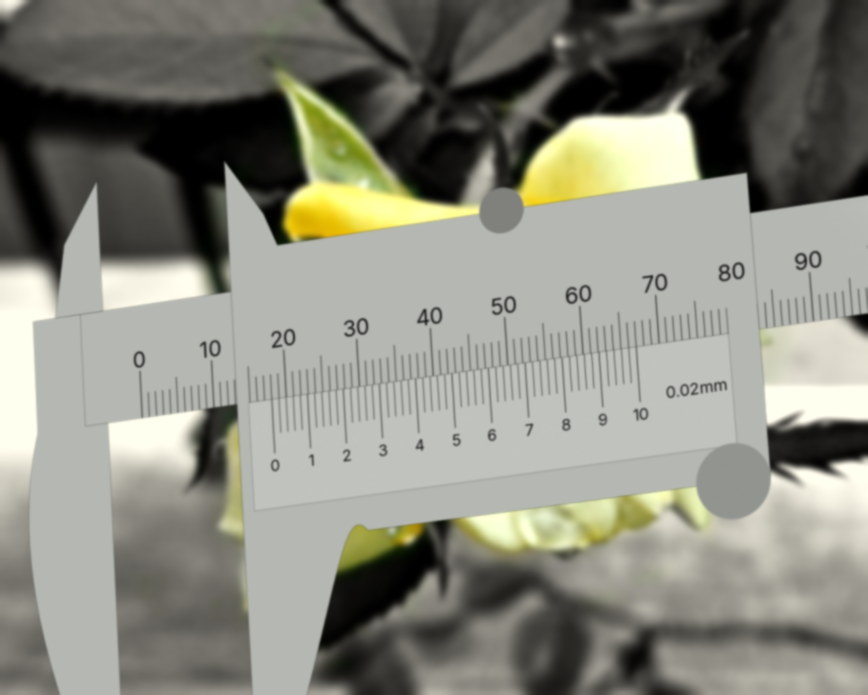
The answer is 18.0 mm
